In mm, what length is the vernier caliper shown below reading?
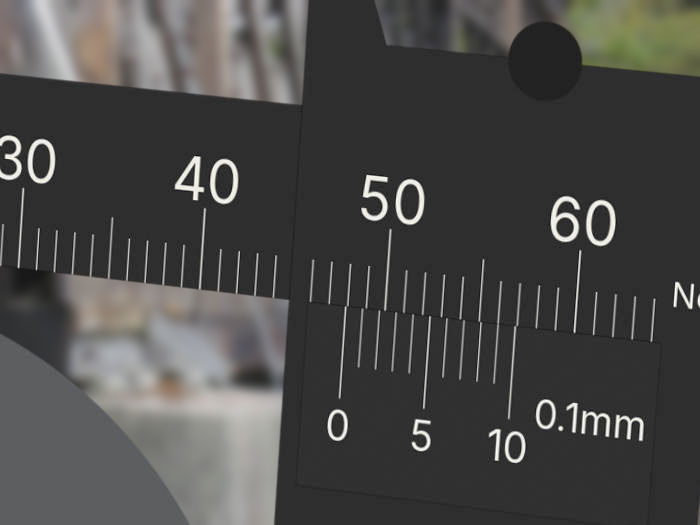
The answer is 47.9 mm
